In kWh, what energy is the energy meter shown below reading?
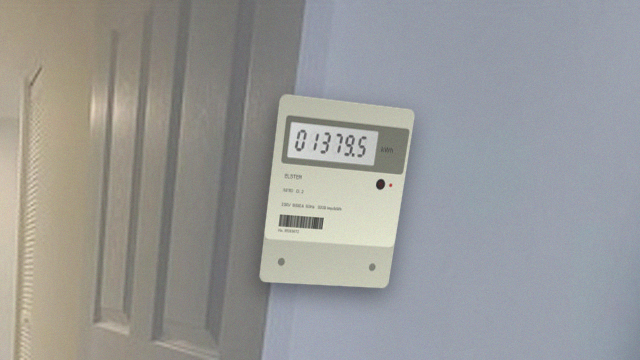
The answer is 1379.5 kWh
